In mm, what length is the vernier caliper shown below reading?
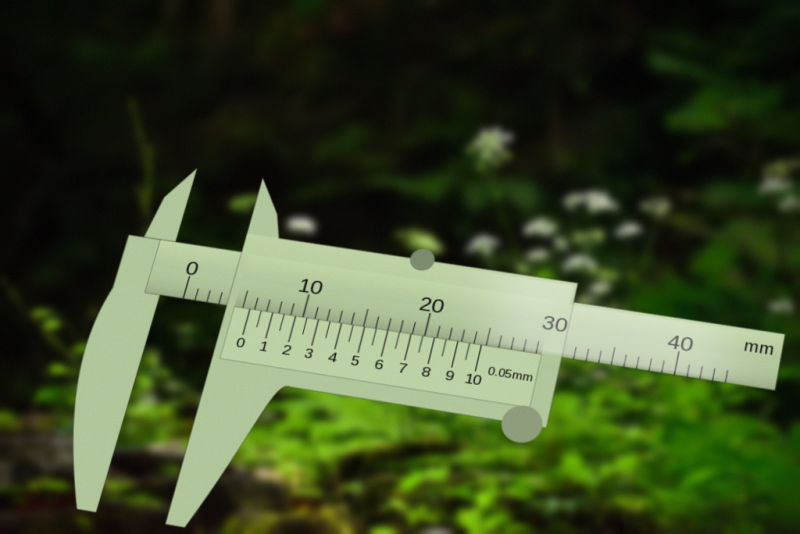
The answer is 5.6 mm
